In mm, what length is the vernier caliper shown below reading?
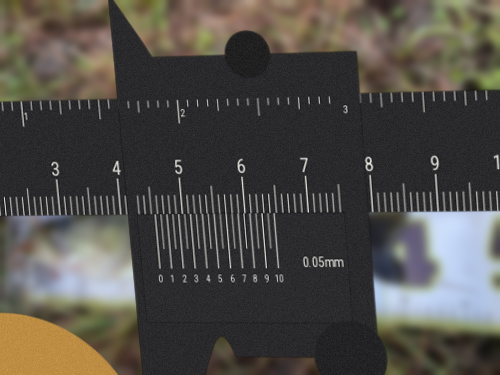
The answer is 45.6 mm
